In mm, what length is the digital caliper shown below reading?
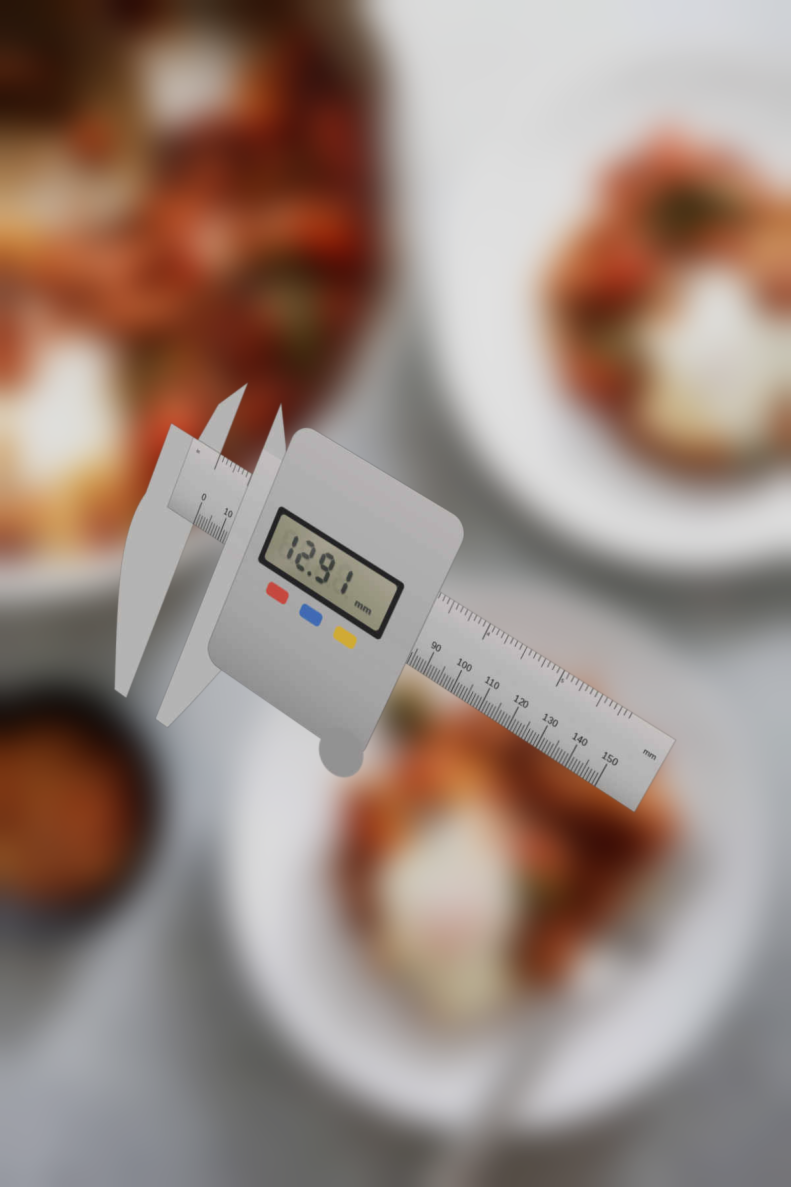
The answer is 12.91 mm
